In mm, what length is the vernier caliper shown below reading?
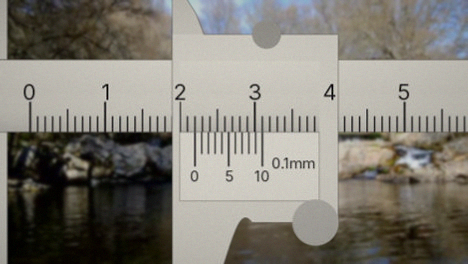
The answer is 22.0 mm
